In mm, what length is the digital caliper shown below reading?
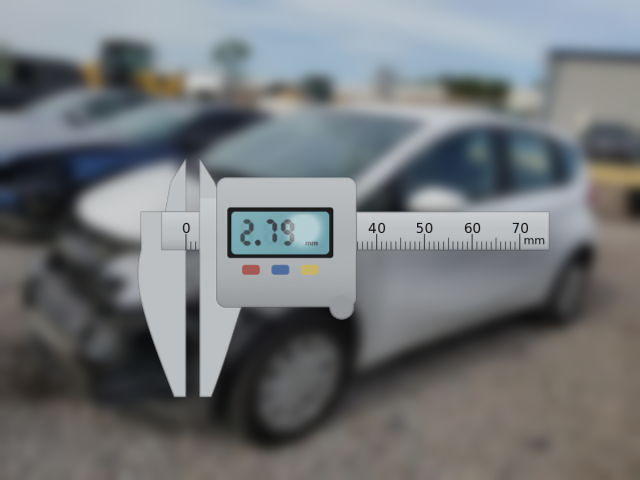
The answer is 2.79 mm
